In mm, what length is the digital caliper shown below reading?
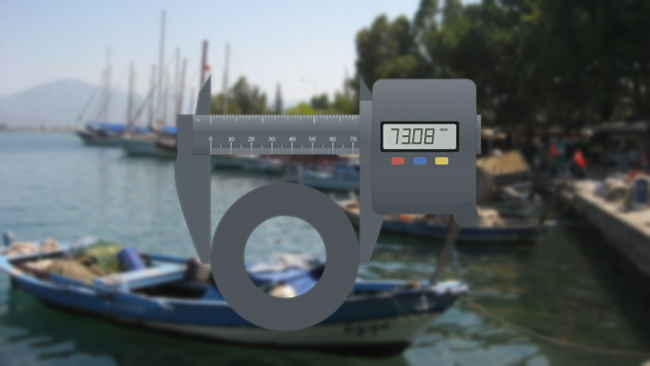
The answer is 73.08 mm
